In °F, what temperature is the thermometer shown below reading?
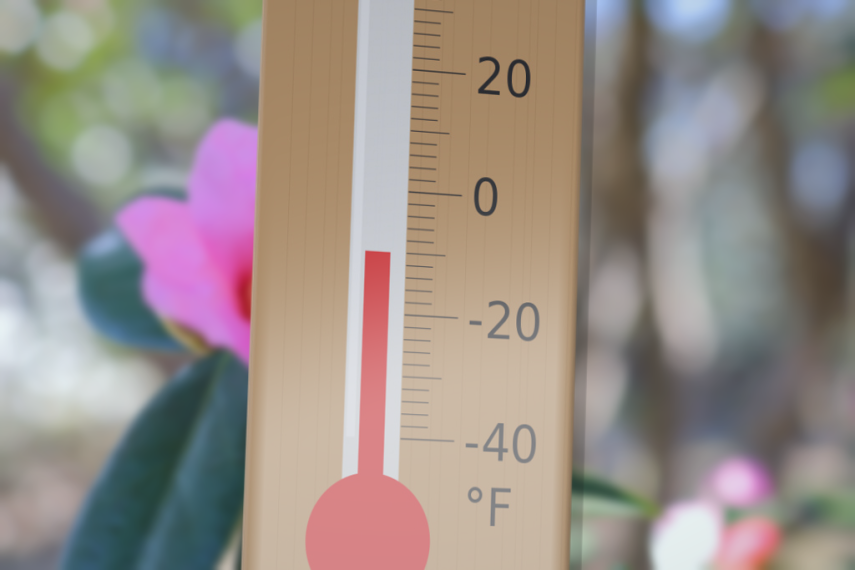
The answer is -10 °F
